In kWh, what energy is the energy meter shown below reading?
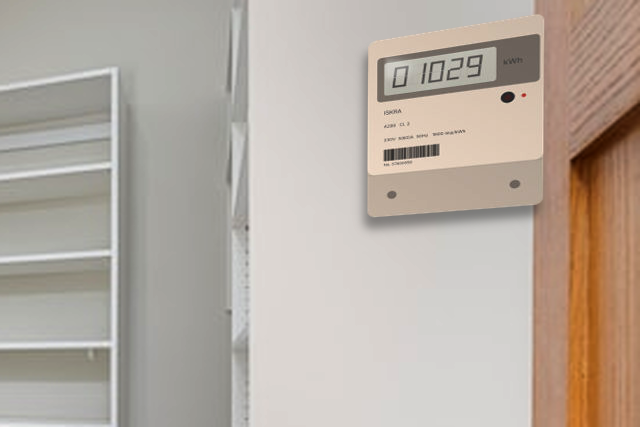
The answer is 1029 kWh
